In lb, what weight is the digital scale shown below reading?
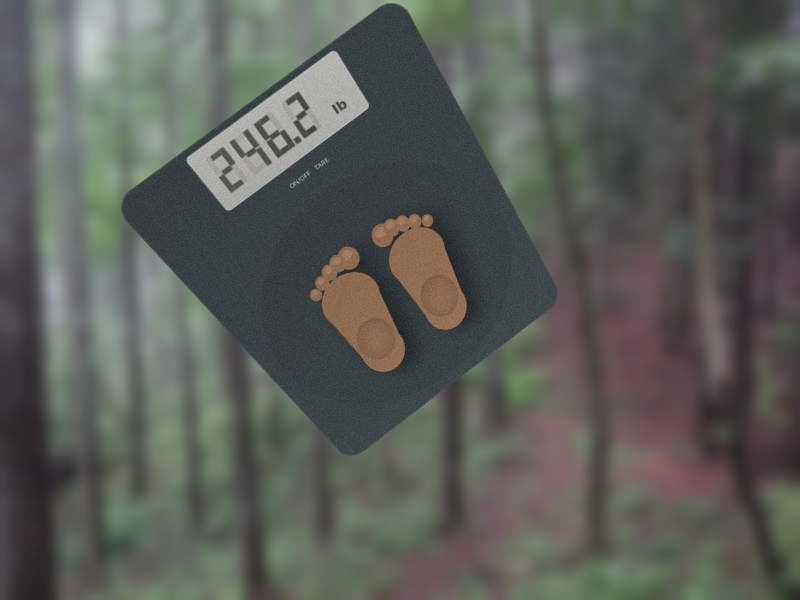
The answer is 246.2 lb
